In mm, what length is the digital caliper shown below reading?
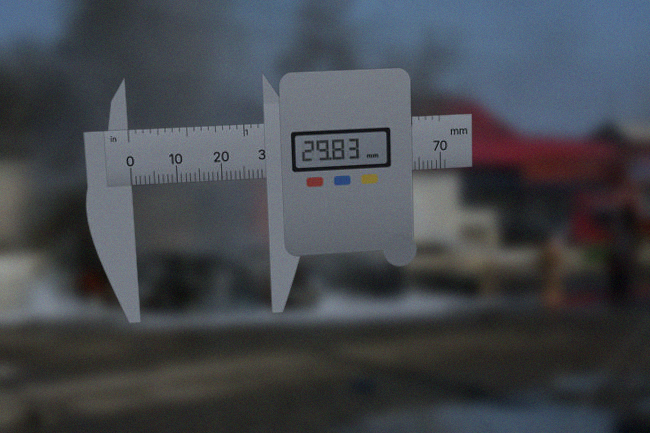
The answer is 29.83 mm
